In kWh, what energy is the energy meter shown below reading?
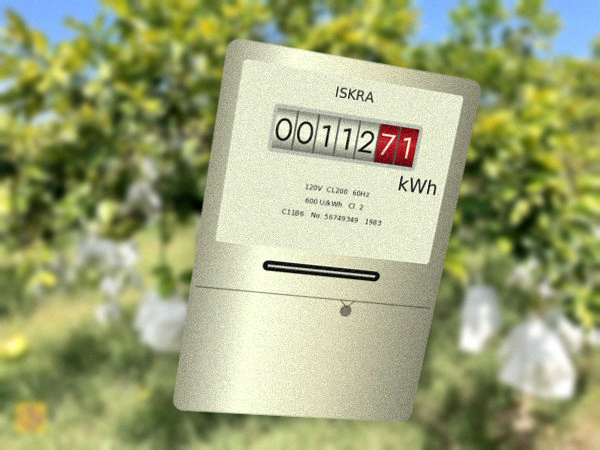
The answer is 112.71 kWh
